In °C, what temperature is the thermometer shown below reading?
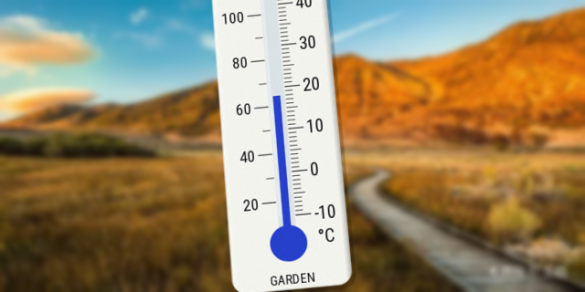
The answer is 18 °C
